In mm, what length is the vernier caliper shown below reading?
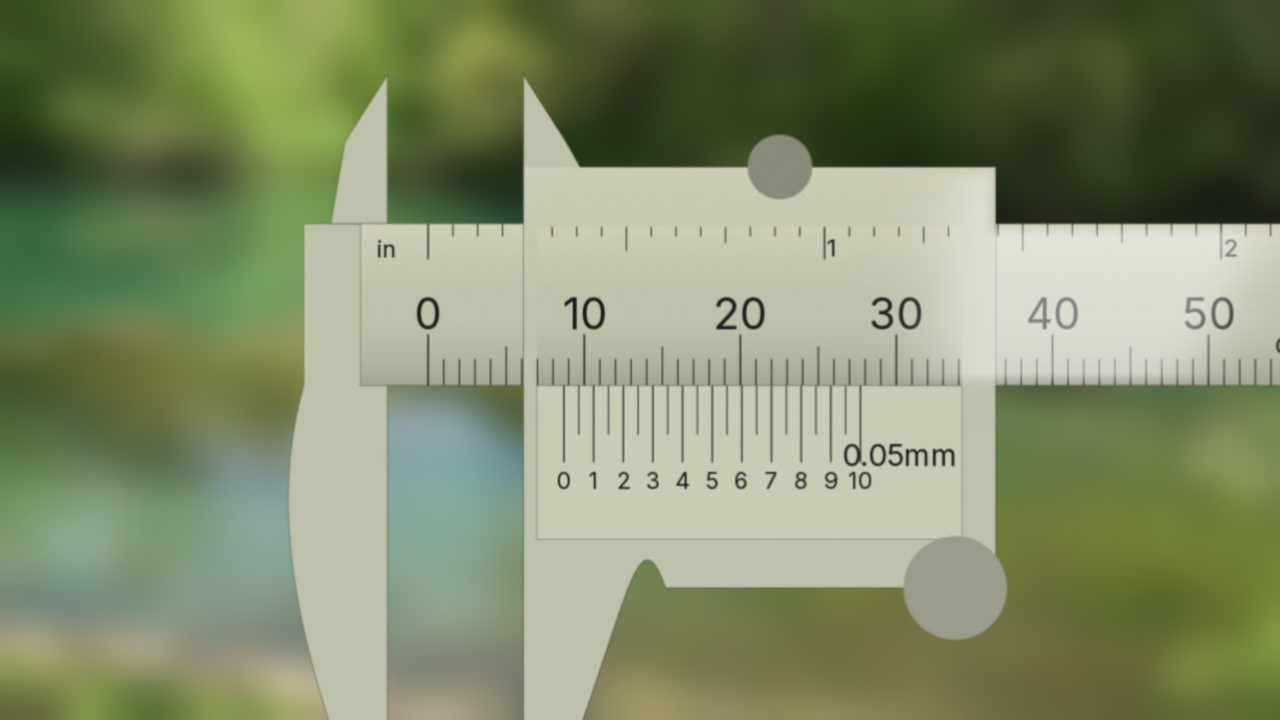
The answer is 8.7 mm
